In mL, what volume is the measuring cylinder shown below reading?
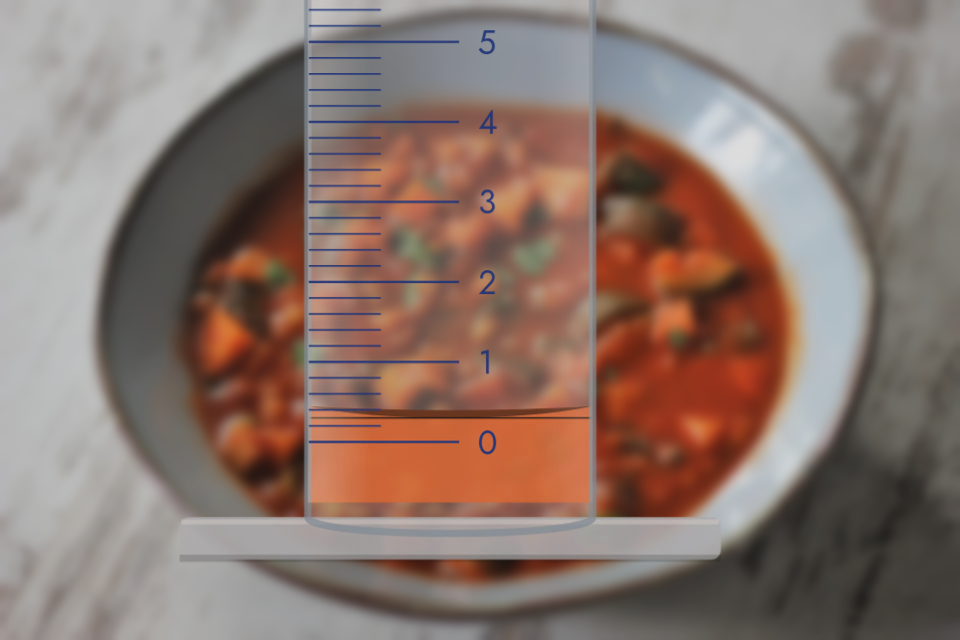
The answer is 0.3 mL
